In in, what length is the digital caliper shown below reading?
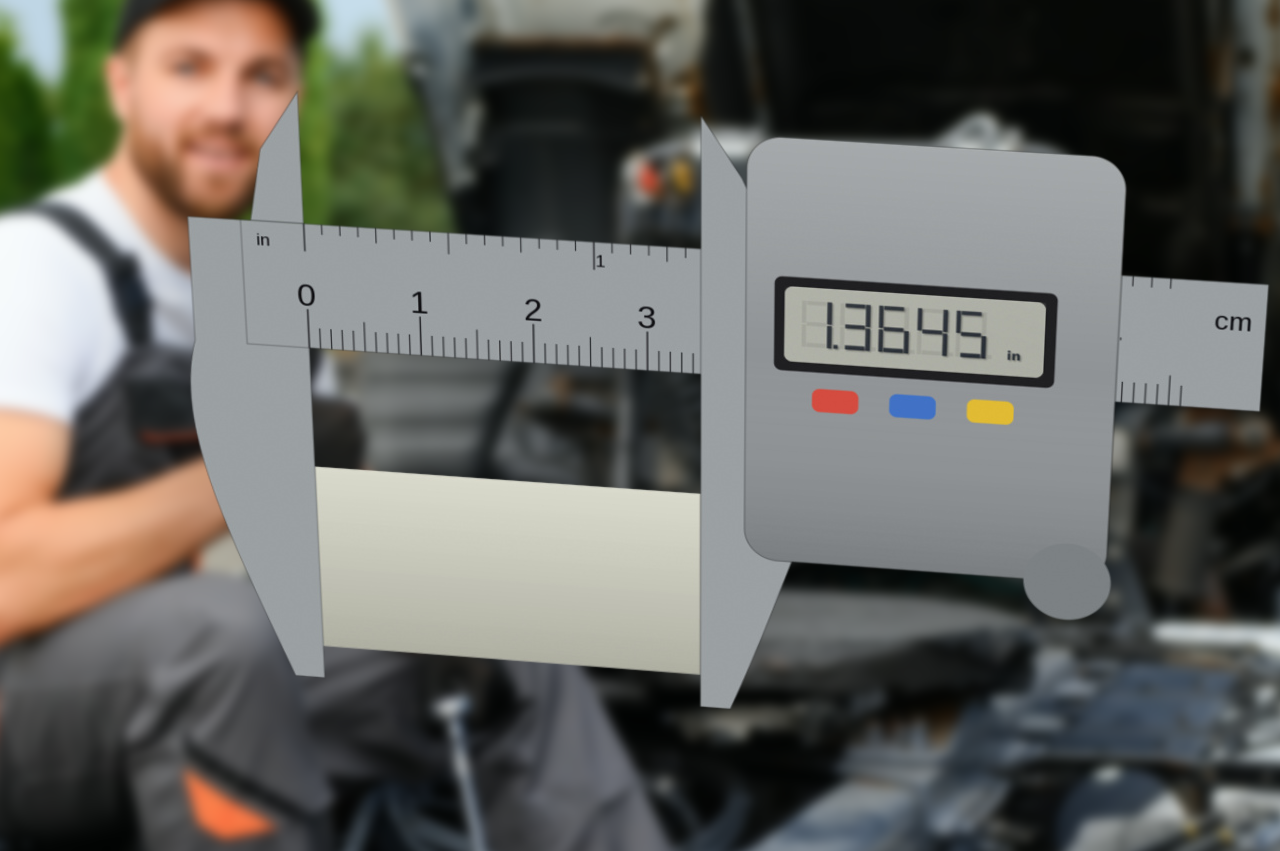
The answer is 1.3645 in
